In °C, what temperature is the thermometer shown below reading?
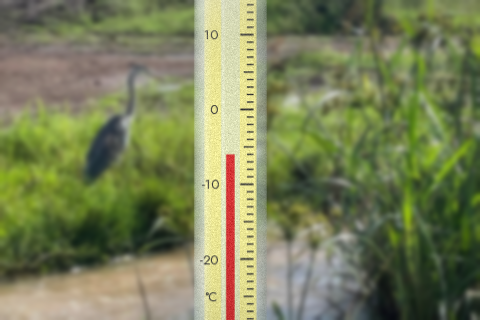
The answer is -6 °C
